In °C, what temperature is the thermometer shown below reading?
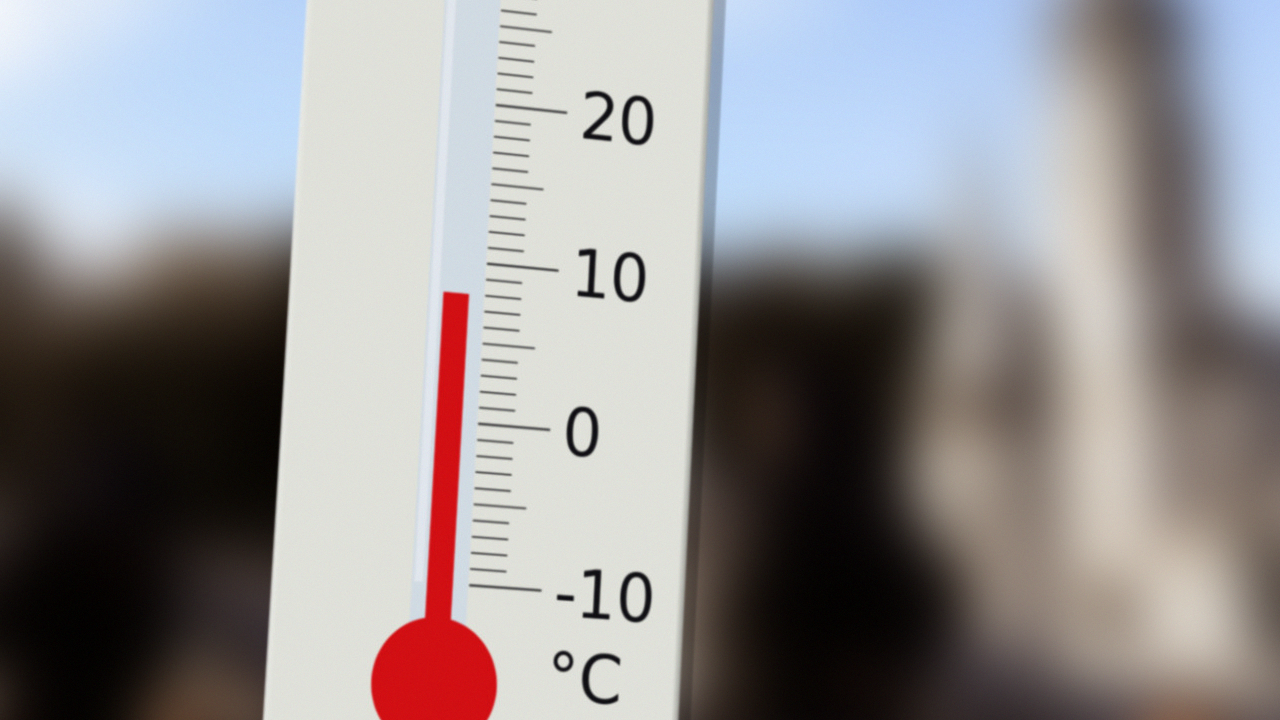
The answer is 8 °C
